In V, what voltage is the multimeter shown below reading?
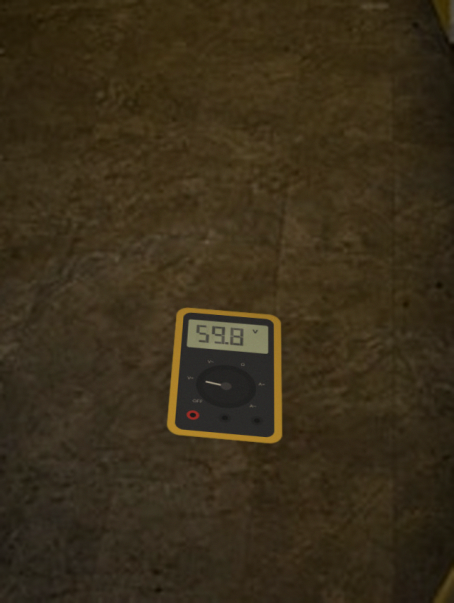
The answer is 59.8 V
